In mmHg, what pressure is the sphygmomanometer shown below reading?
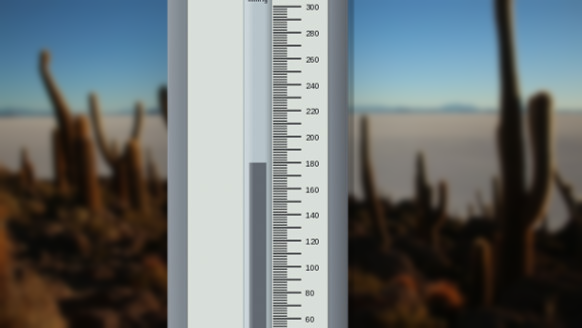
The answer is 180 mmHg
